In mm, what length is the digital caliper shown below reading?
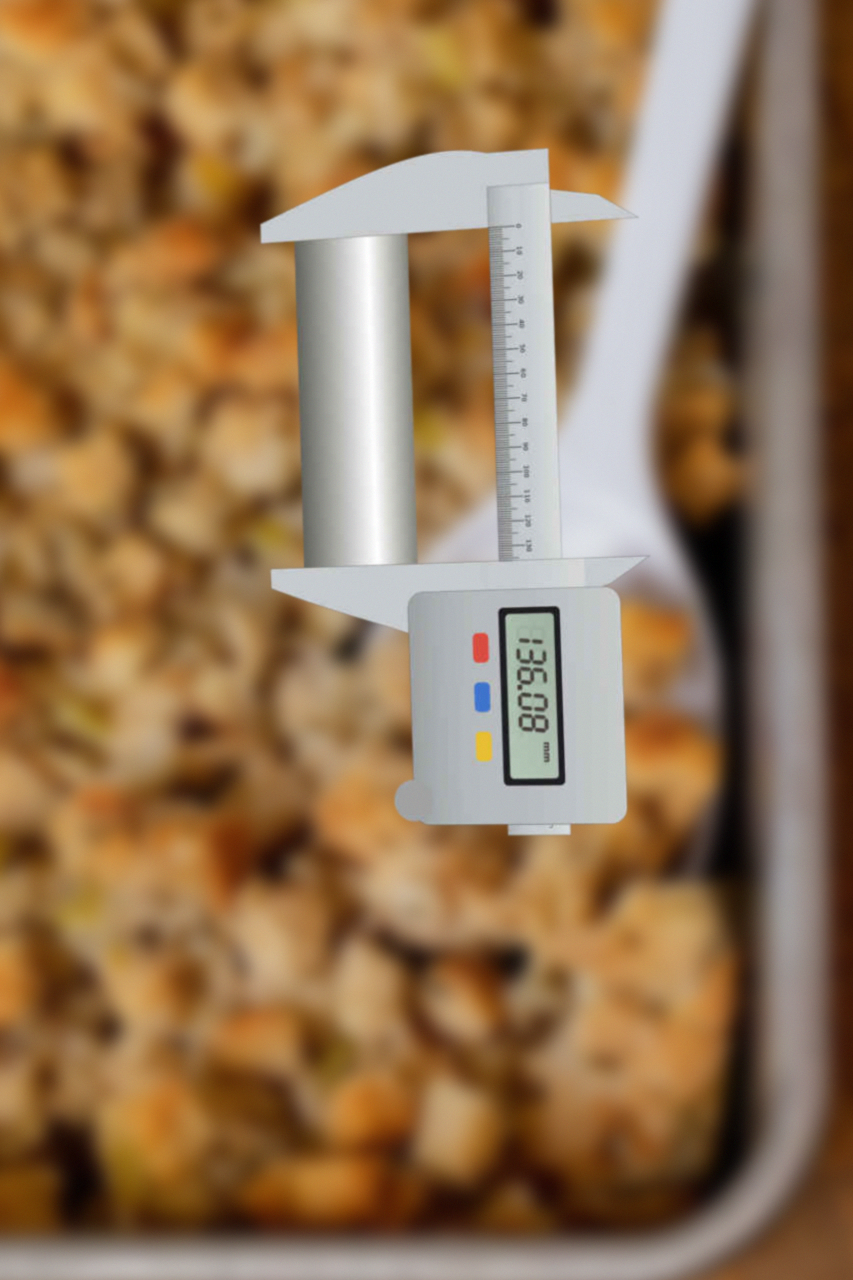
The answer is 136.08 mm
